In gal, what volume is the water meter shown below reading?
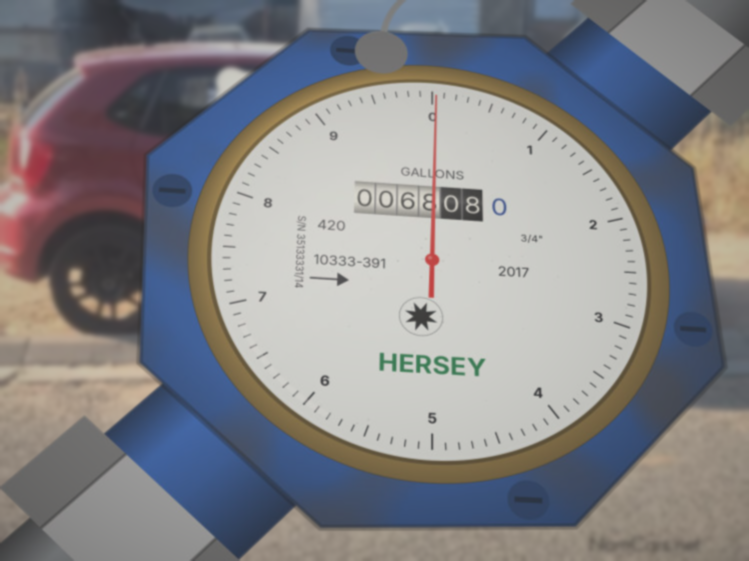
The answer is 68080.0 gal
